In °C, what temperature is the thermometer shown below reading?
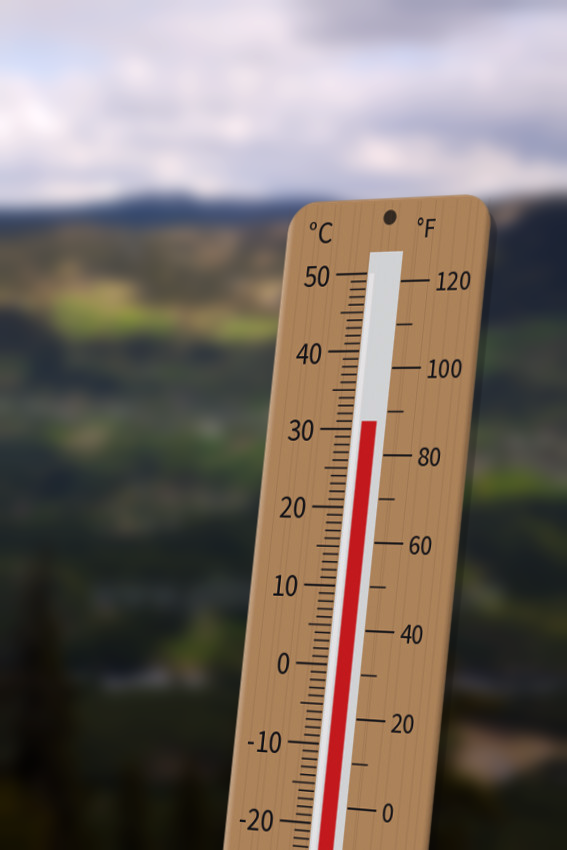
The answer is 31 °C
